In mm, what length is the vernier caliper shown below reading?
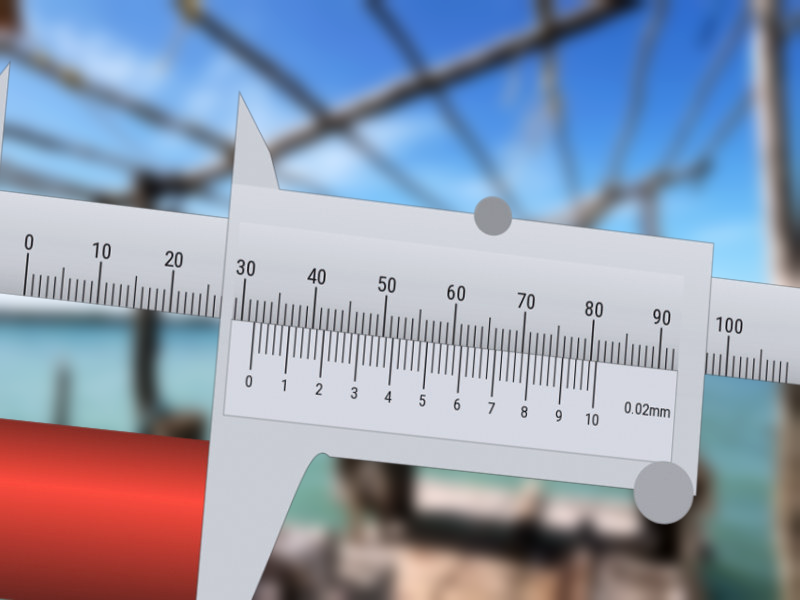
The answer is 31.8 mm
